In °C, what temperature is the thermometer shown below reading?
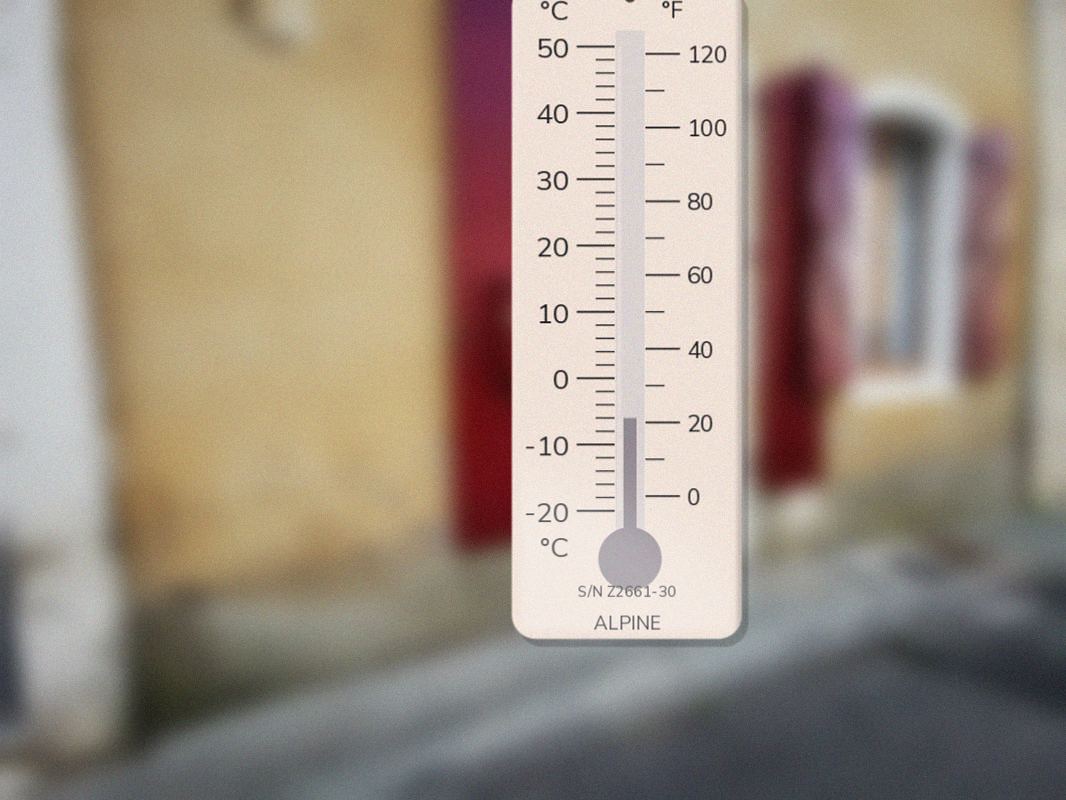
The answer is -6 °C
